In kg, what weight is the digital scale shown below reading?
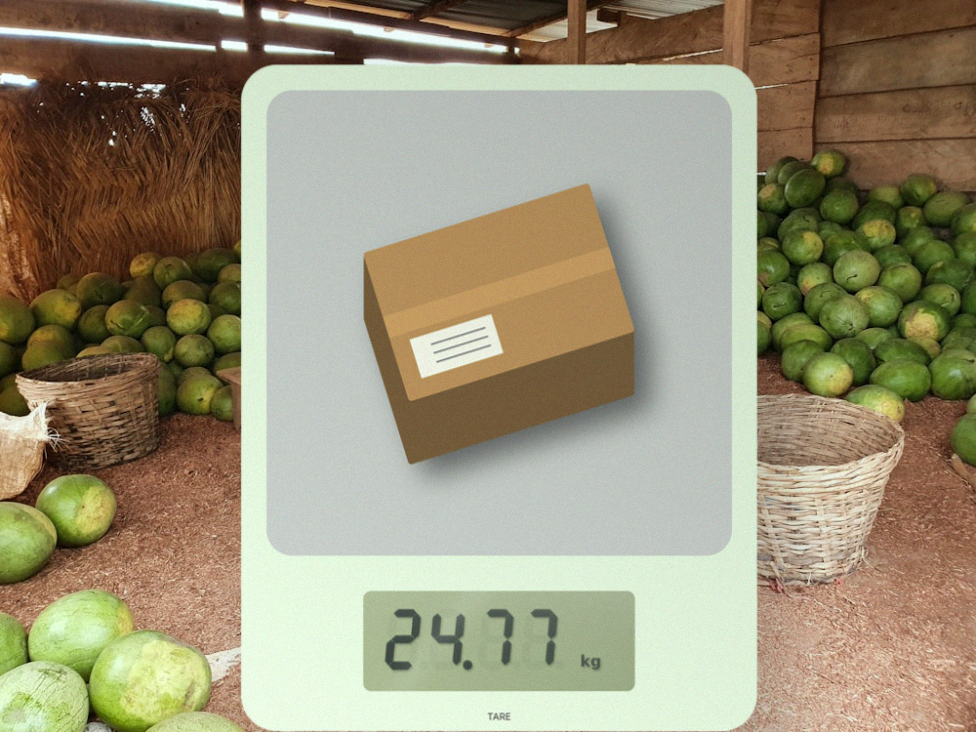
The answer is 24.77 kg
